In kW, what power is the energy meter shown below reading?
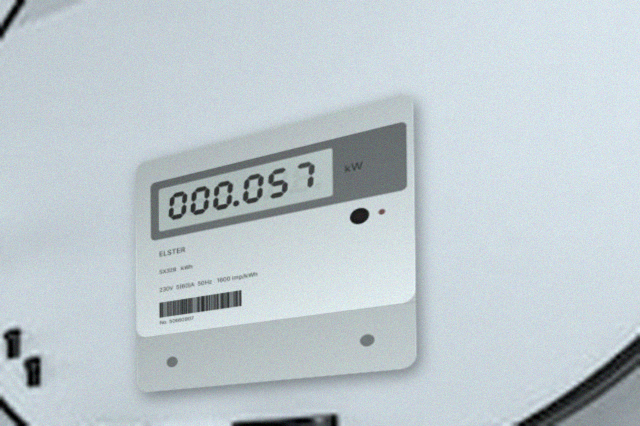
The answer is 0.057 kW
